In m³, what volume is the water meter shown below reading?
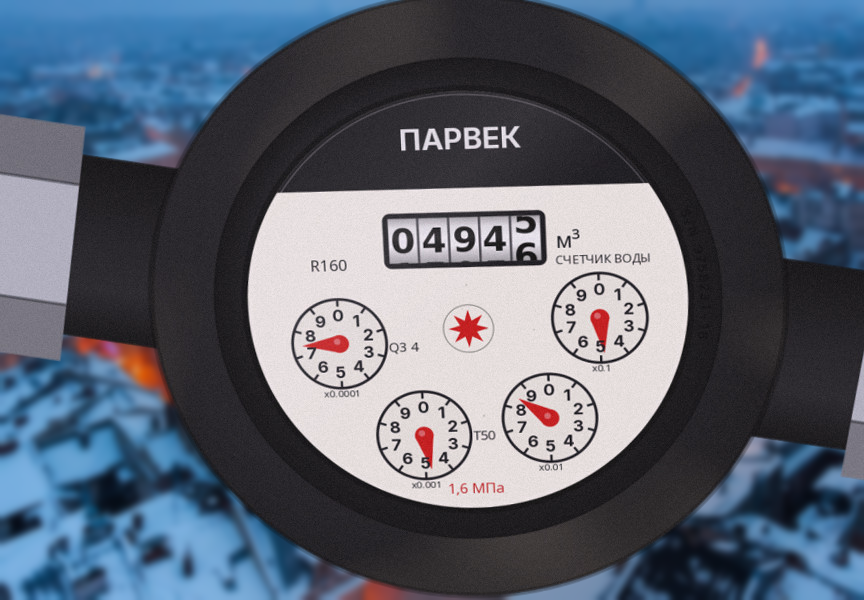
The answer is 4945.4847 m³
